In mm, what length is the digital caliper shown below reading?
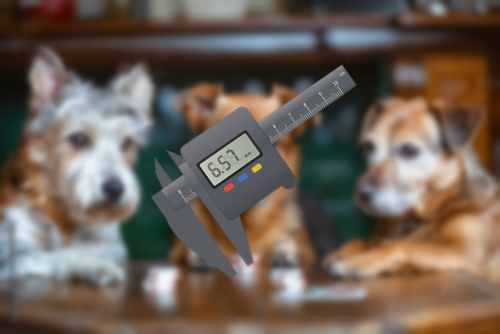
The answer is 6.57 mm
